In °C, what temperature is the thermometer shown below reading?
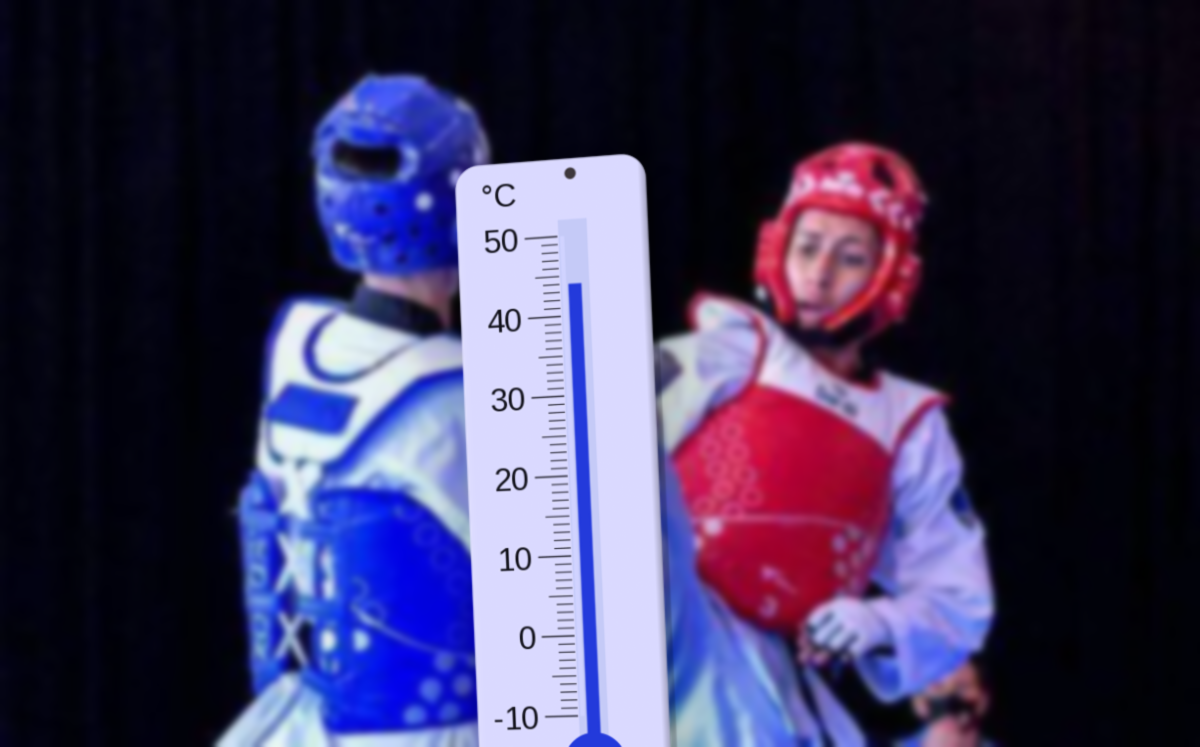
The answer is 44 °C
